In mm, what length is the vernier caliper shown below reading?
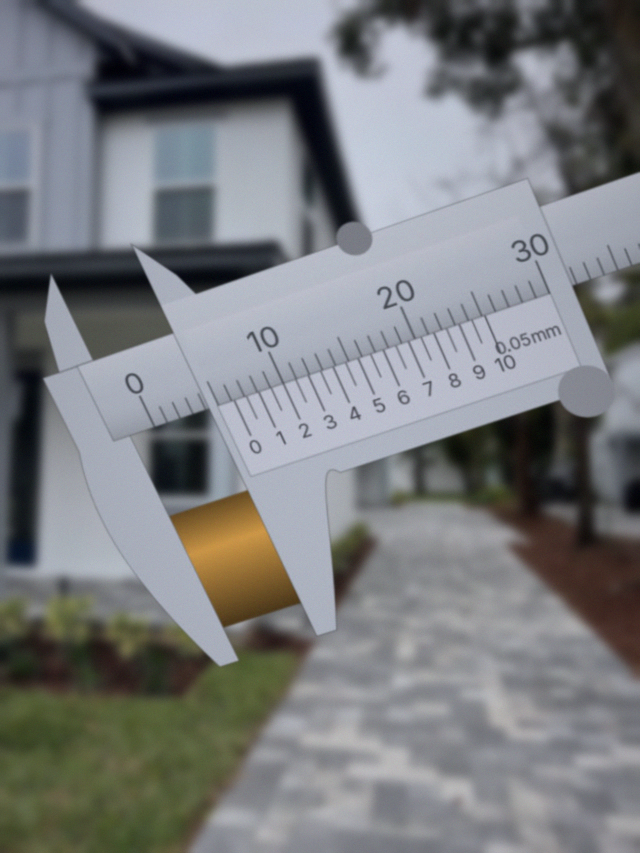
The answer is 6.2 mm
